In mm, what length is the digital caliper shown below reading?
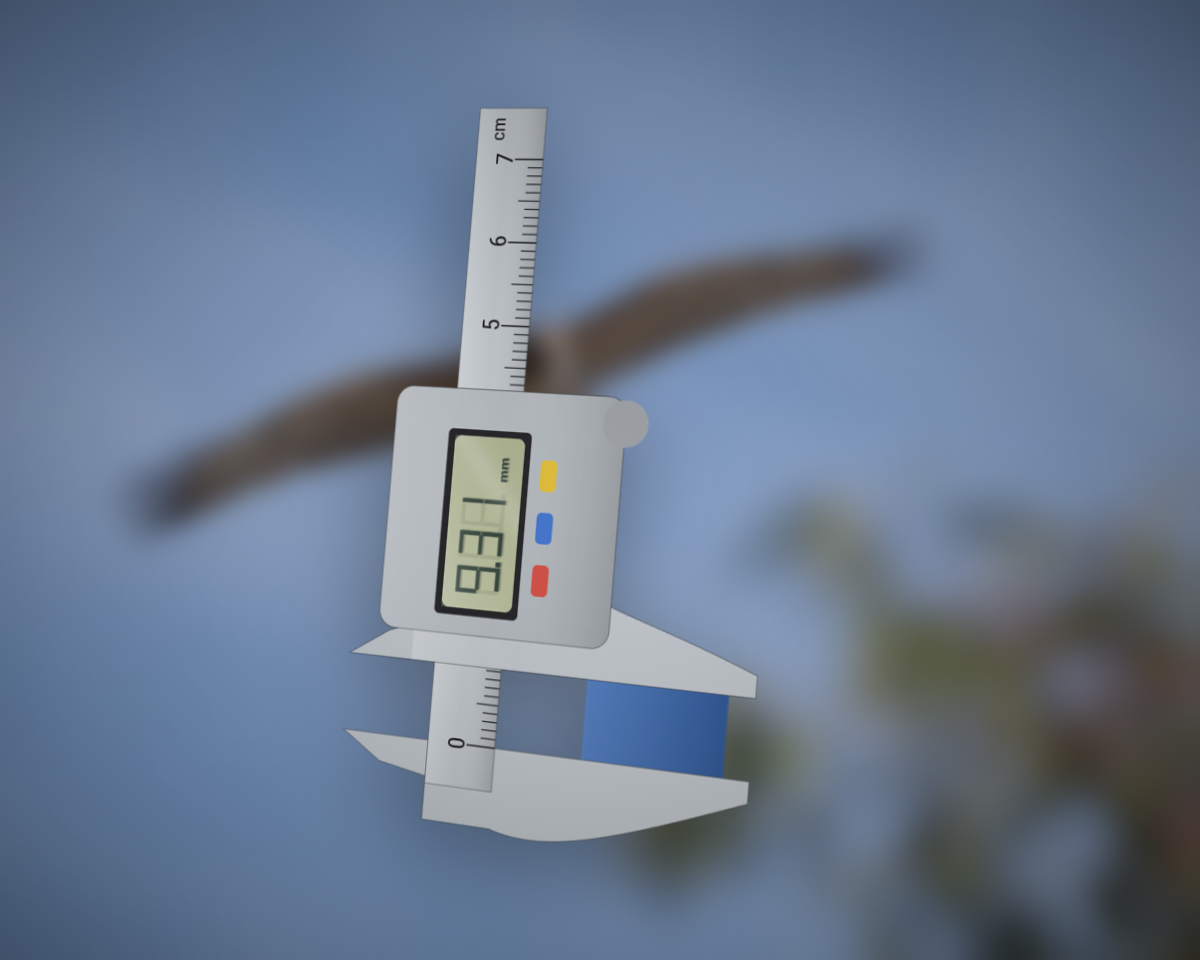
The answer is 9.31 mm
